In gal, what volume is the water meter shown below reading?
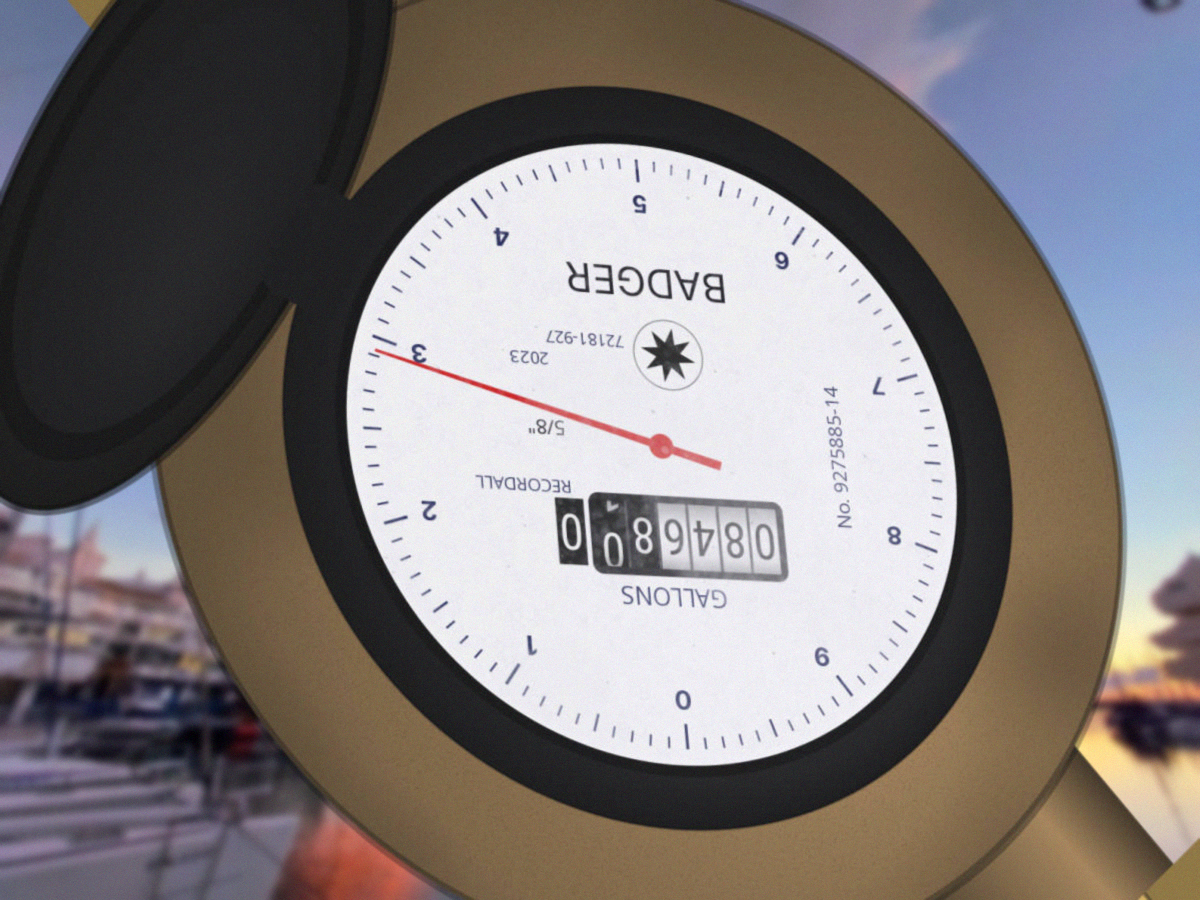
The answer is 846802.9 gal
